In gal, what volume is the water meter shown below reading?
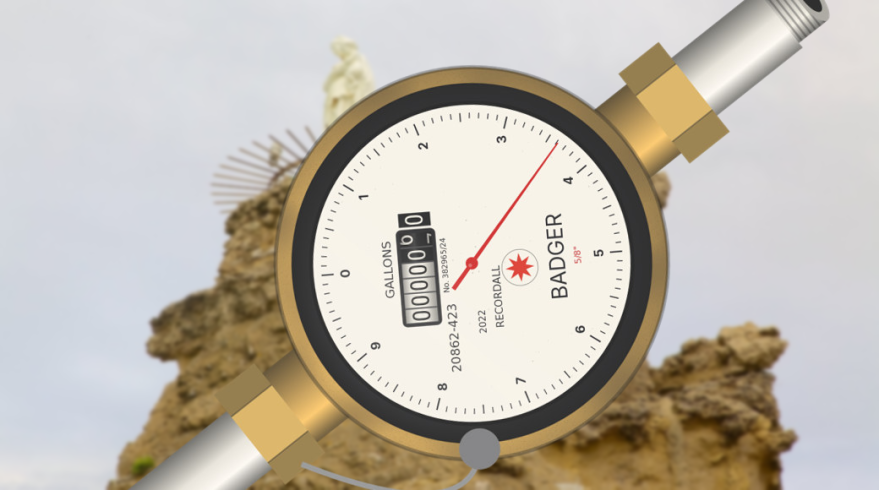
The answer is 63.6 gal
